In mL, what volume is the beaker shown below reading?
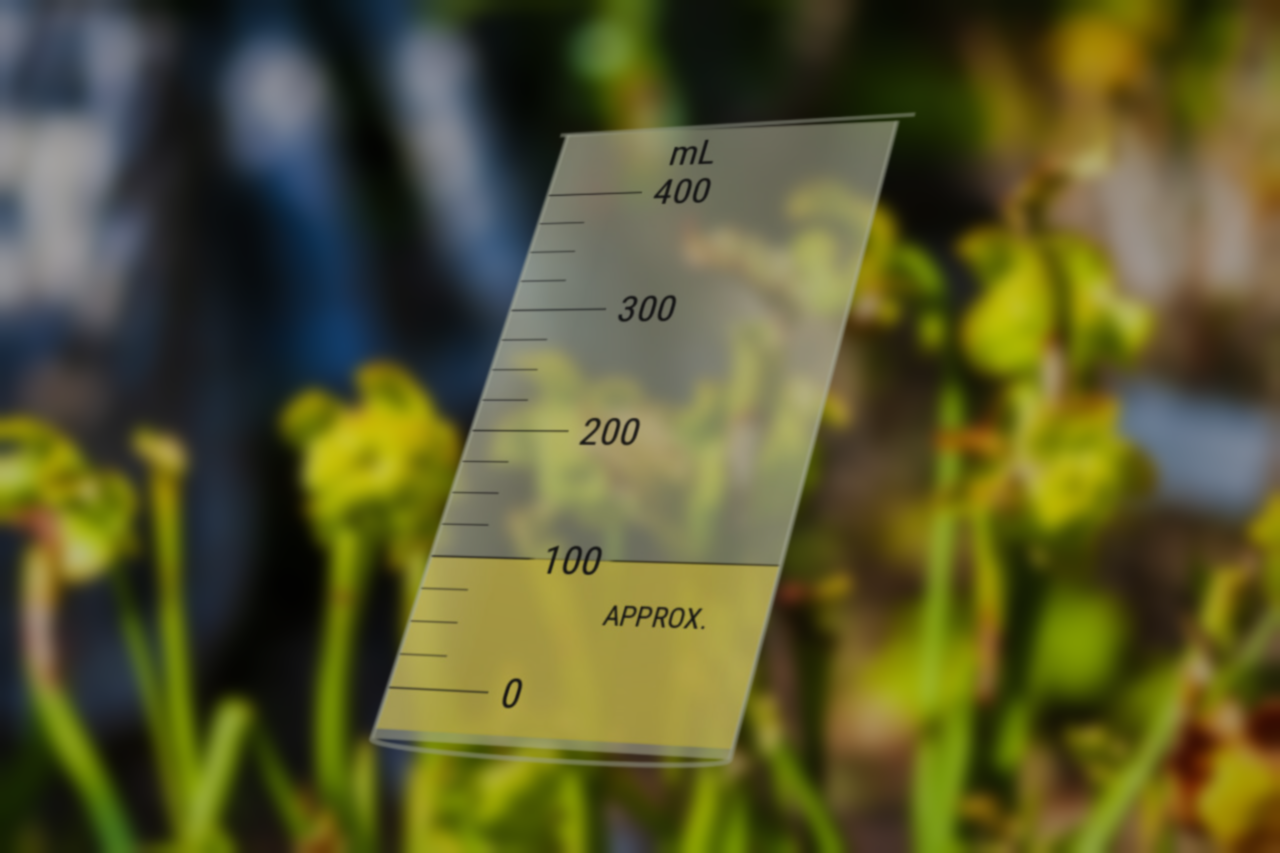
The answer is 100 mL
